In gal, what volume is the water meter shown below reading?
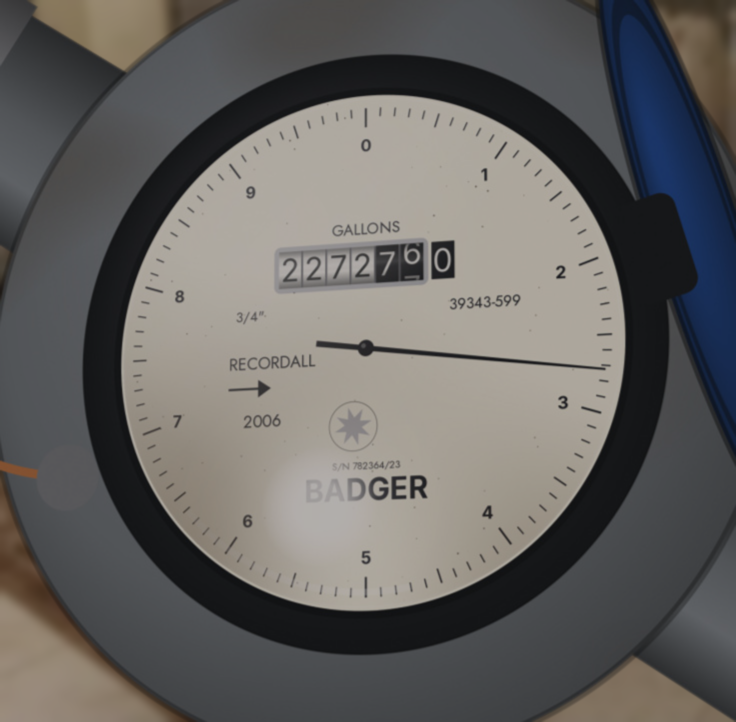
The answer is 2272762.7 gal
